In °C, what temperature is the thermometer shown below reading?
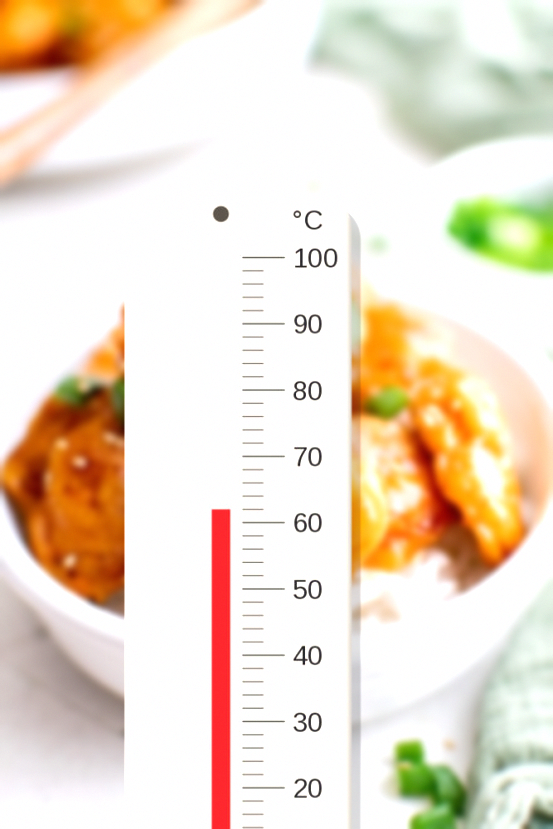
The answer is 62 °C
